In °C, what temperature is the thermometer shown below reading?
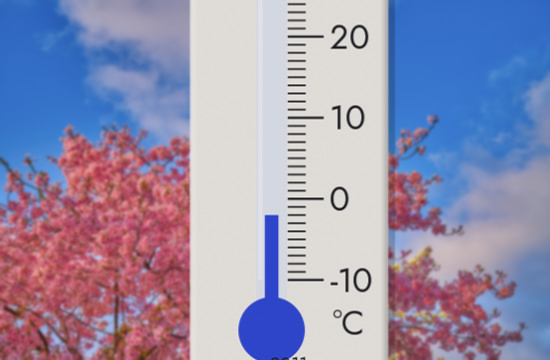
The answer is -2 °C
